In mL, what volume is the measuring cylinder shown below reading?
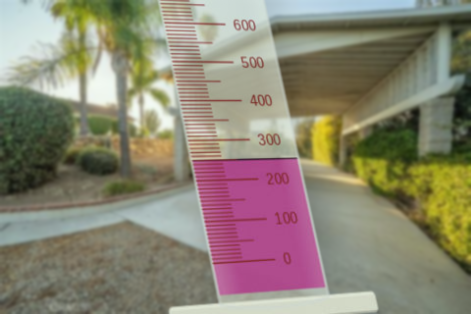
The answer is 250 mL
